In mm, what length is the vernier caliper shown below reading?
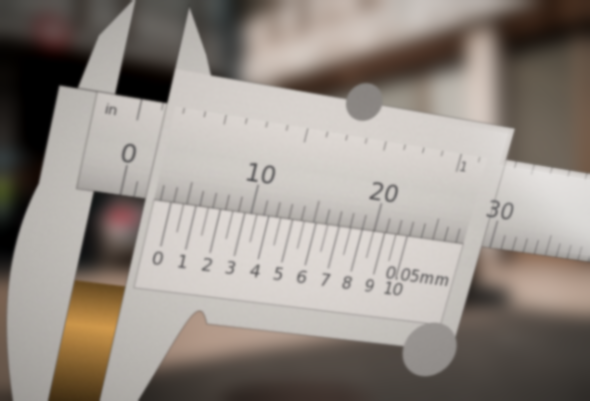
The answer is 3.8 mm
